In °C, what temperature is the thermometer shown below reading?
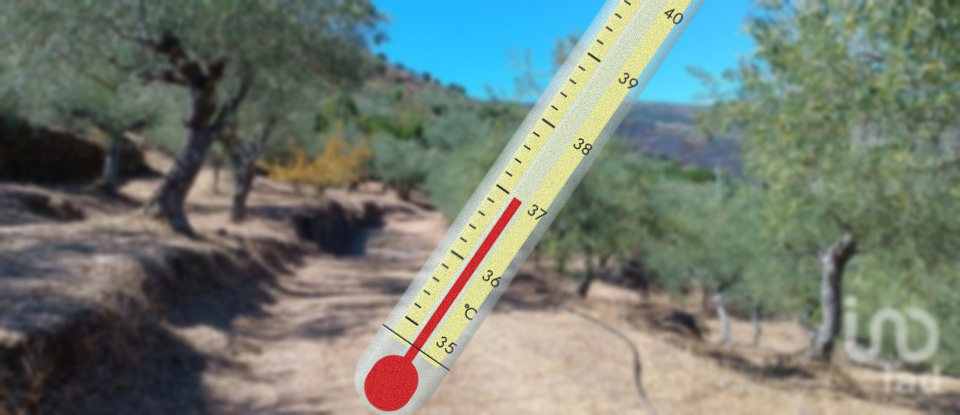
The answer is 37 °C
